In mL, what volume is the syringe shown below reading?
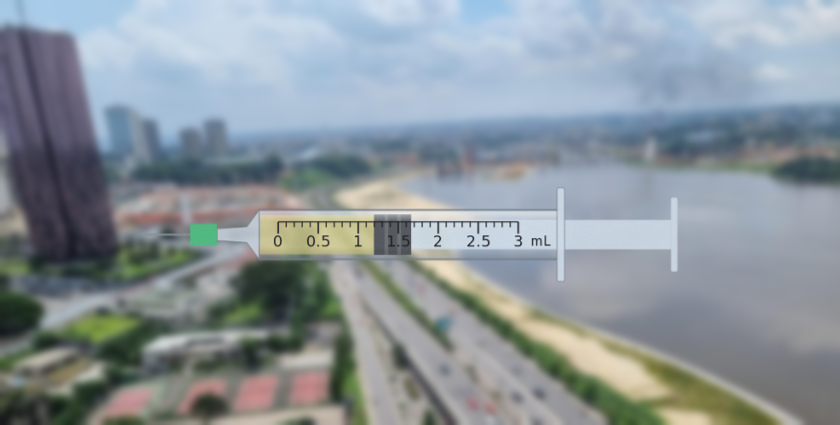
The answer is 1.2 mL
